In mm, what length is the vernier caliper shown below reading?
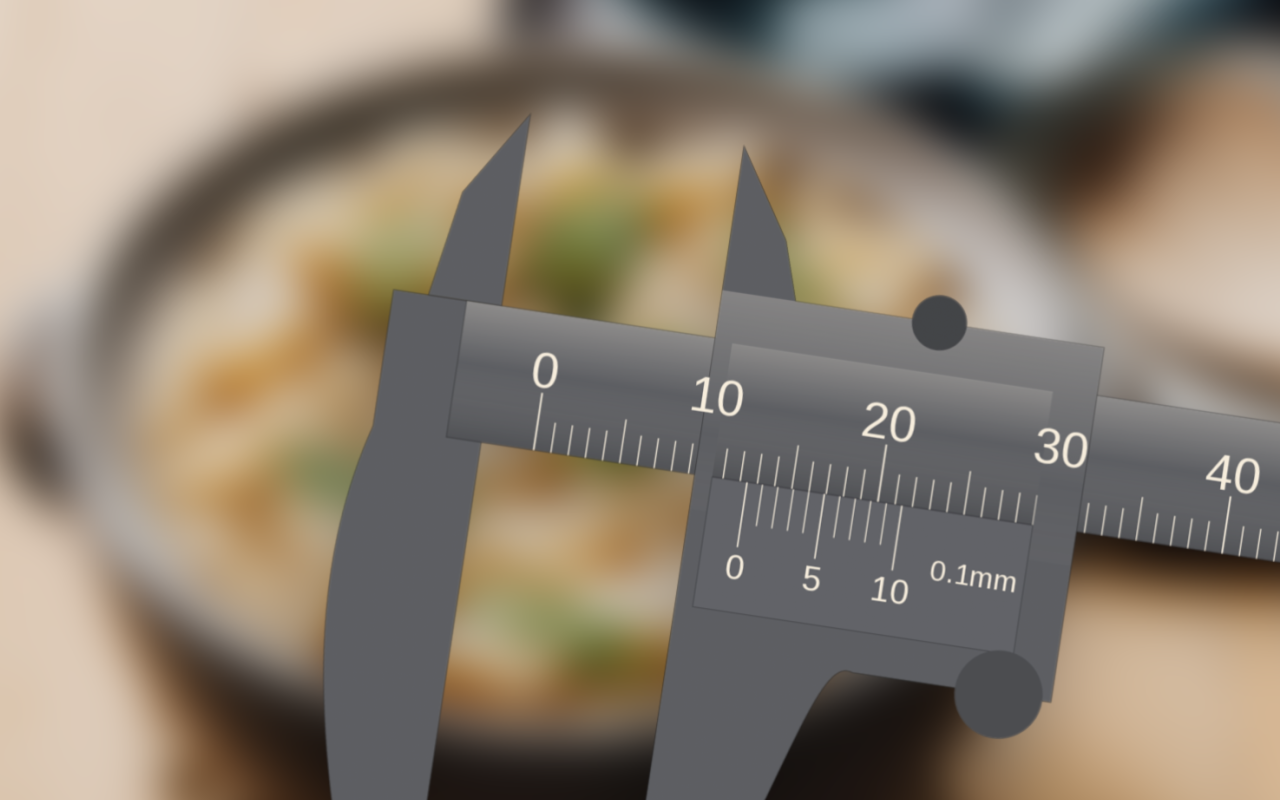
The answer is 12.4 mm
